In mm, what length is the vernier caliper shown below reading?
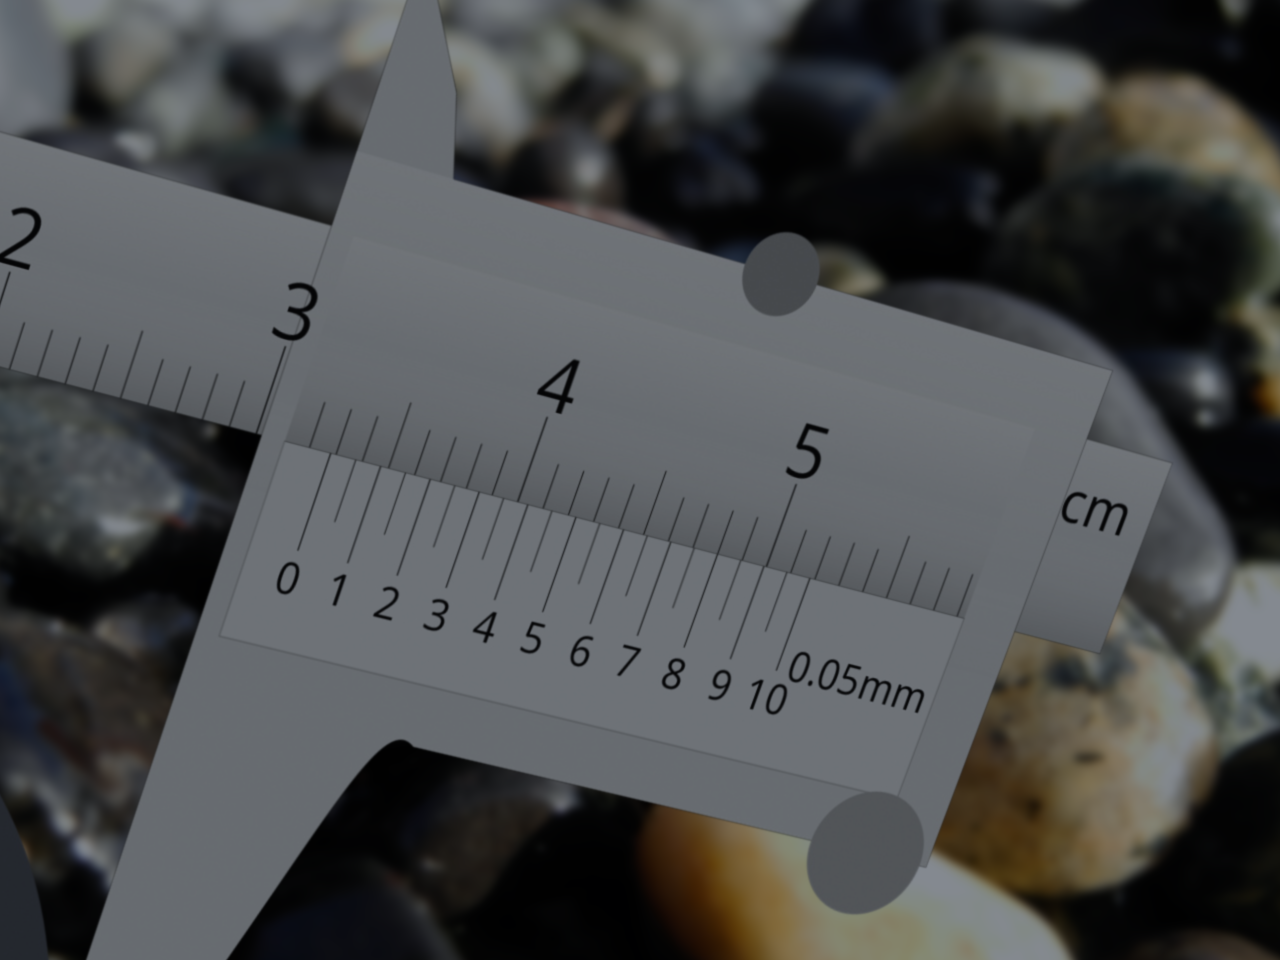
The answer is 32.8 mm
